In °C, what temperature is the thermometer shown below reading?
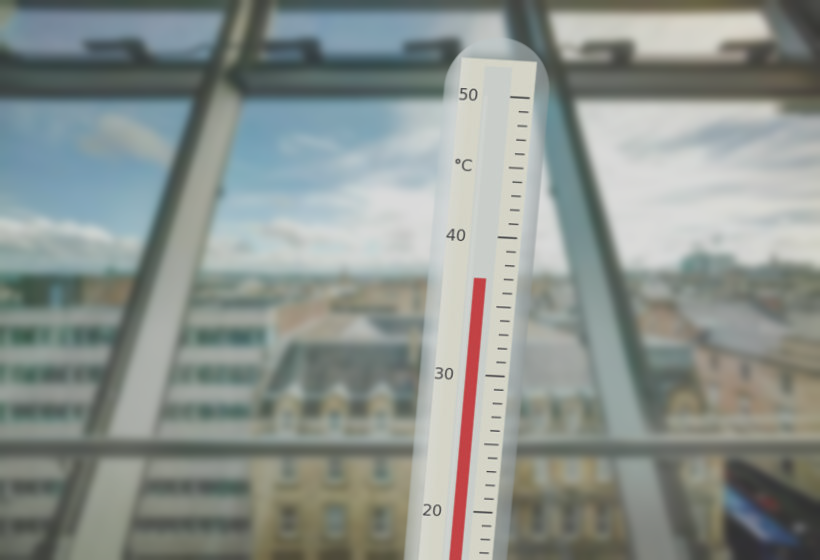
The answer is 37 °C
